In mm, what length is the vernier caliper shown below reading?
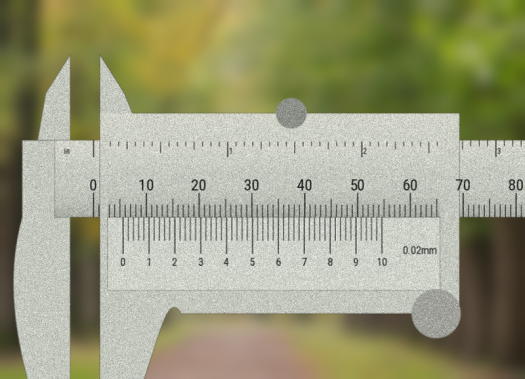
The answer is 5.6 mm
